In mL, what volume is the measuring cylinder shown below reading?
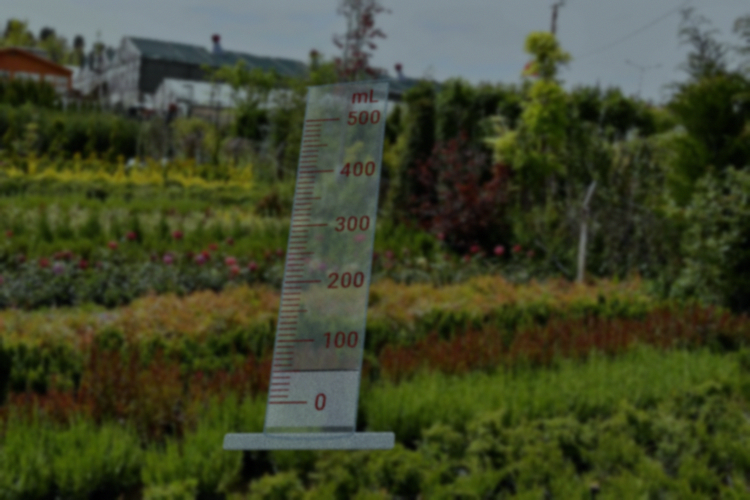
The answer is 50 mL
